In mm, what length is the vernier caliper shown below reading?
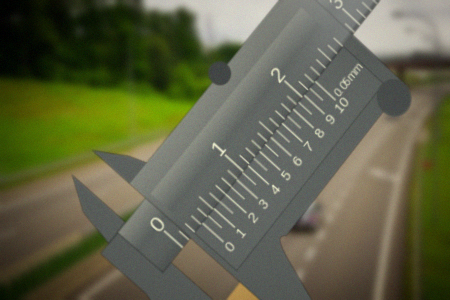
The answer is 3.2 mm
